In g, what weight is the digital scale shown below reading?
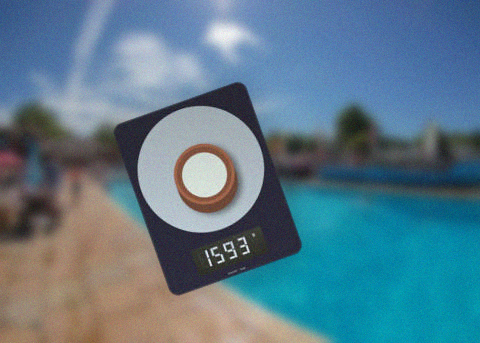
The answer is 1593 g
